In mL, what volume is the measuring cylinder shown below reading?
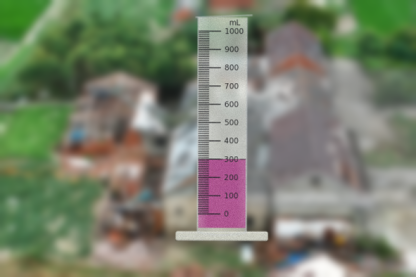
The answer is 300 mL
